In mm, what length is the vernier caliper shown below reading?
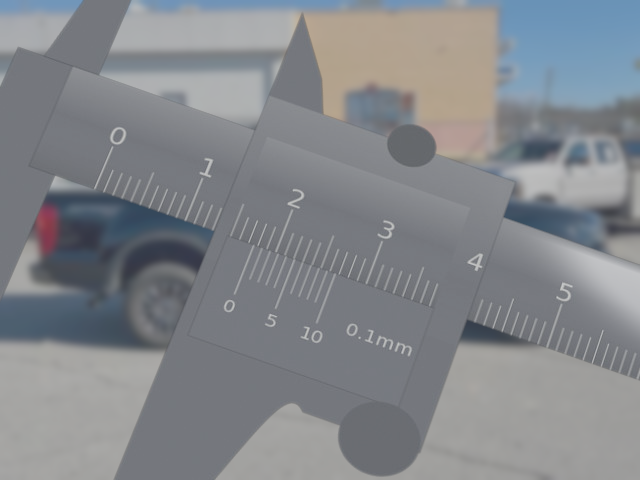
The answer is 17.6 mm
